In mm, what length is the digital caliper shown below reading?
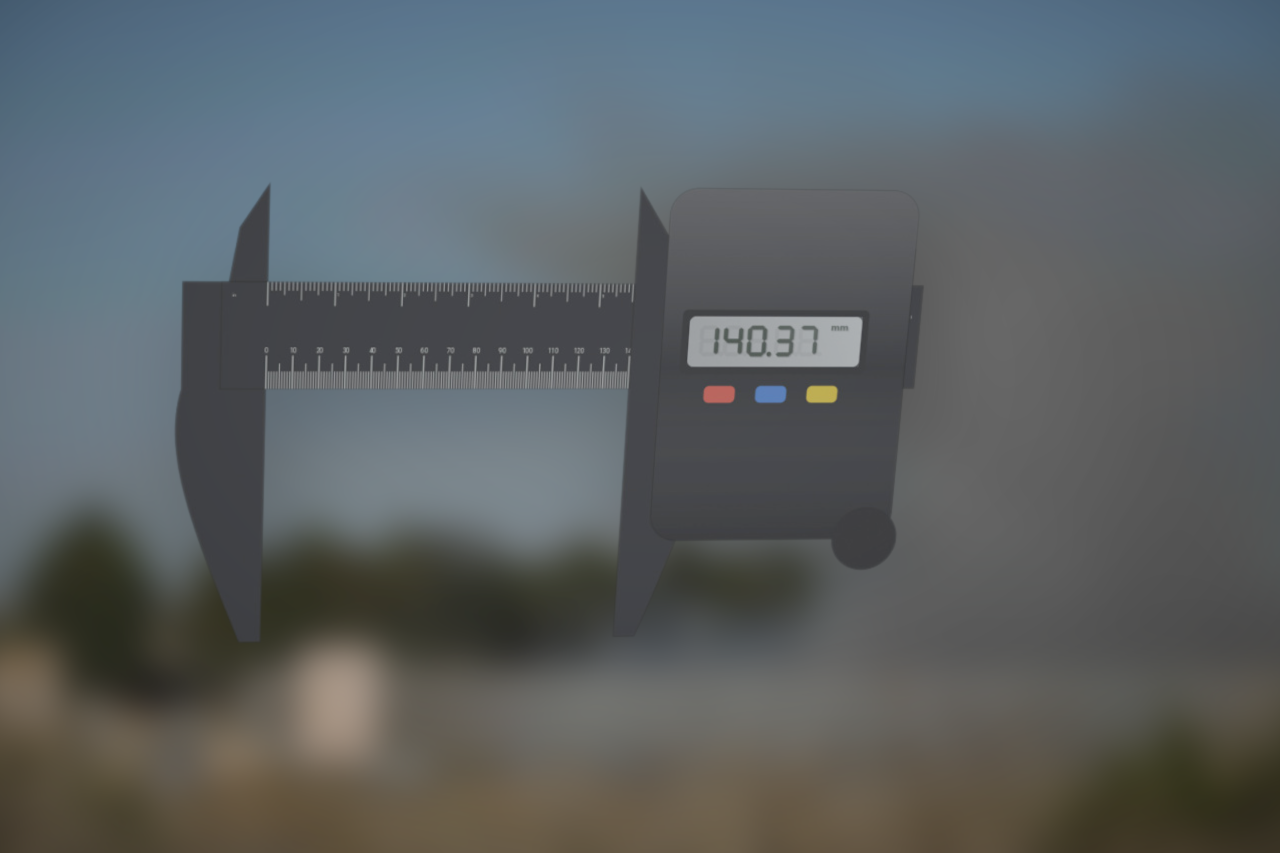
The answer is 140.37 mm
